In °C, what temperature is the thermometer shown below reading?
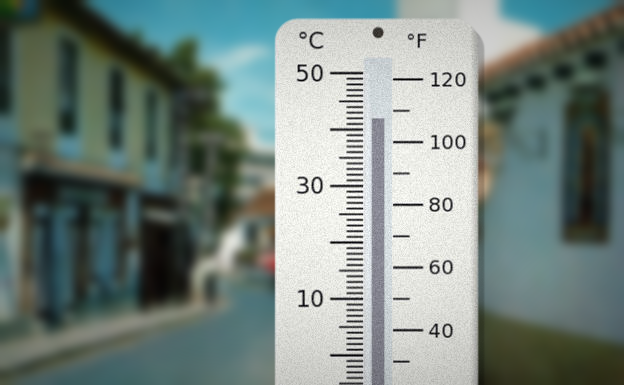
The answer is 42 °C
